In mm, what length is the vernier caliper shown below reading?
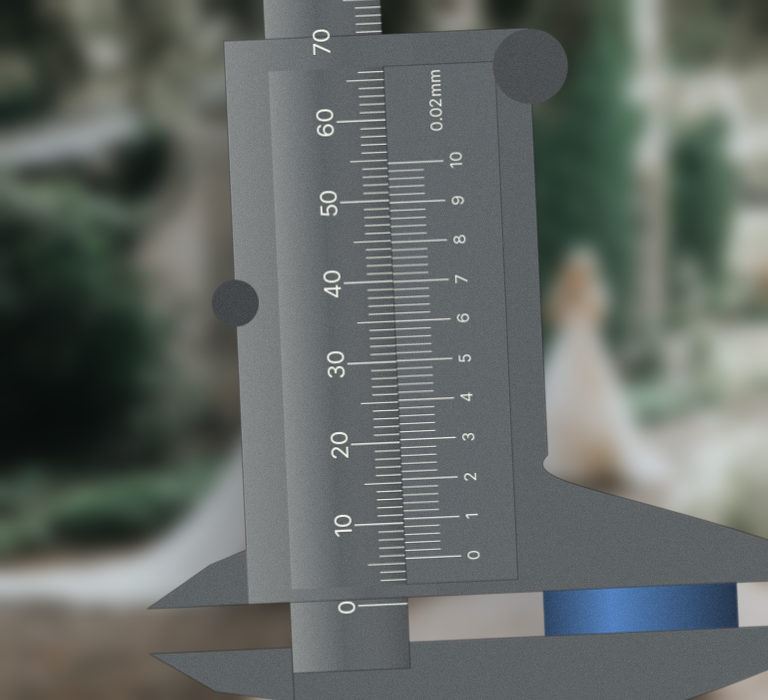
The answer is 5.6 mm
